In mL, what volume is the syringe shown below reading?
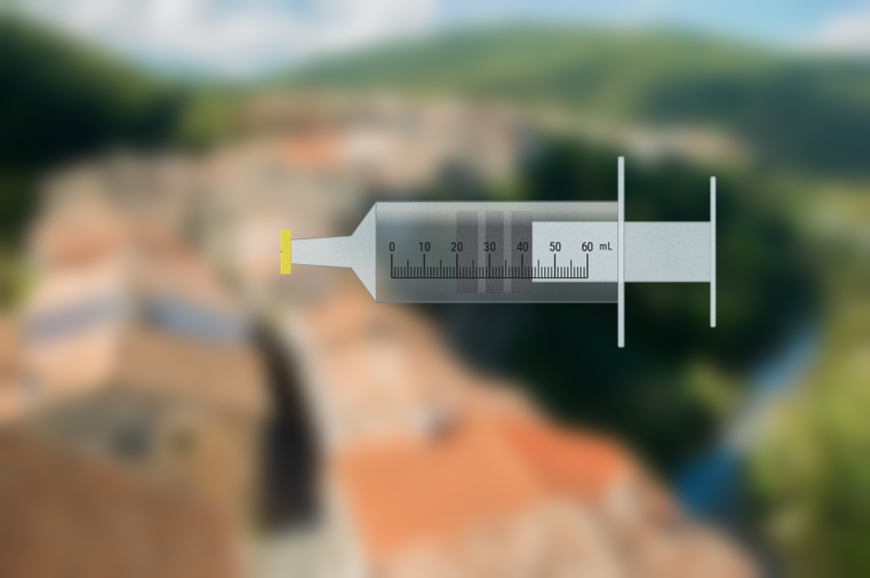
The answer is 20 mL
